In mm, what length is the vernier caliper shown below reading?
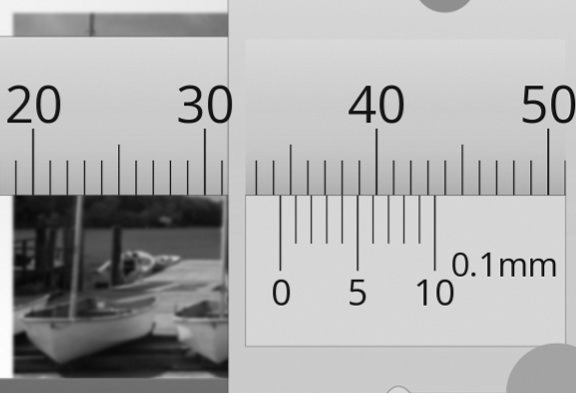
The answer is 34.4 mm
